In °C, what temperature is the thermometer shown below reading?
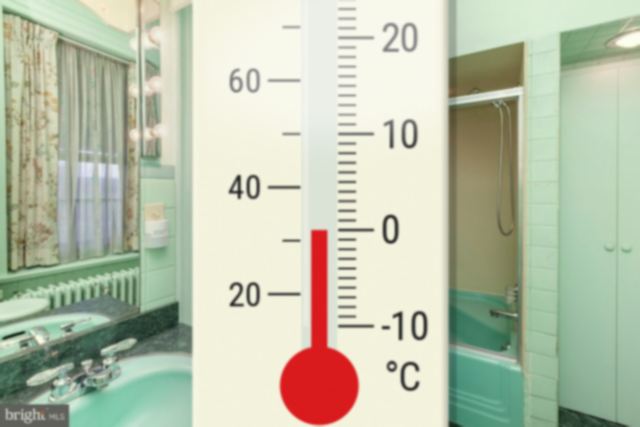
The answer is 0 °C
